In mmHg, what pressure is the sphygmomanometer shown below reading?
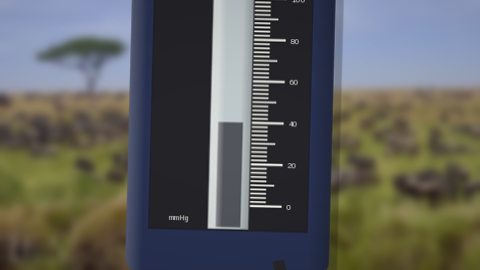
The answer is 40 mmHg
